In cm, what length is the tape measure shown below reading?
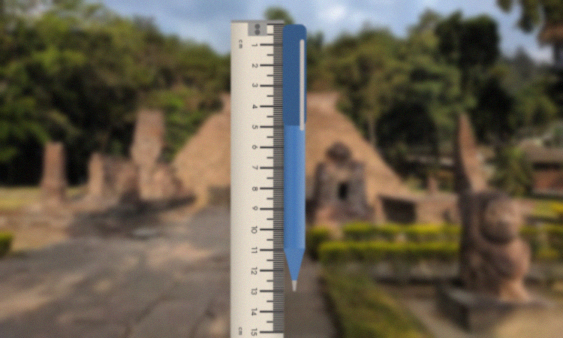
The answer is 13 cm
